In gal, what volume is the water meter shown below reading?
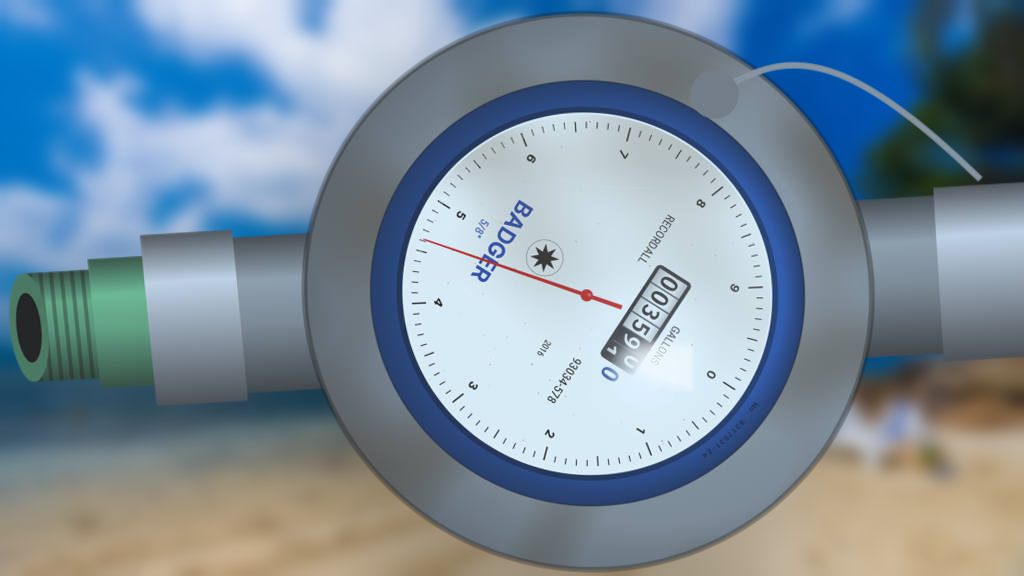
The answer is 35904.6 gal
